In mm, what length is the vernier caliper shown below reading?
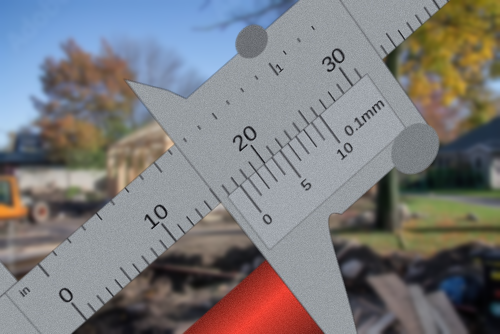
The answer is 17.2 mm
